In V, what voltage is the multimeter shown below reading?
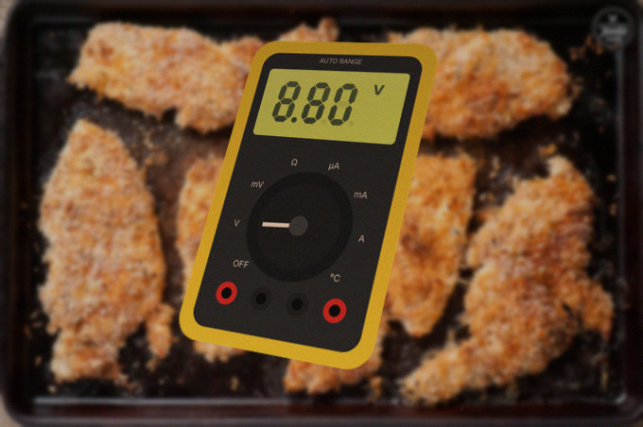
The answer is 8.80 V
